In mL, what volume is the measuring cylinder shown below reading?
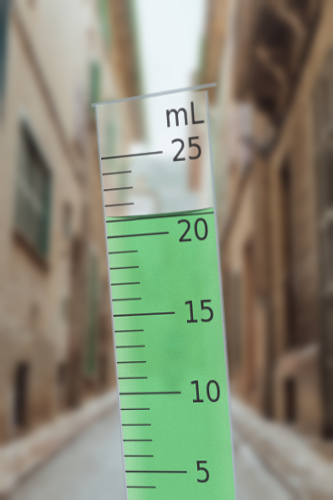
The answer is 21 mL
